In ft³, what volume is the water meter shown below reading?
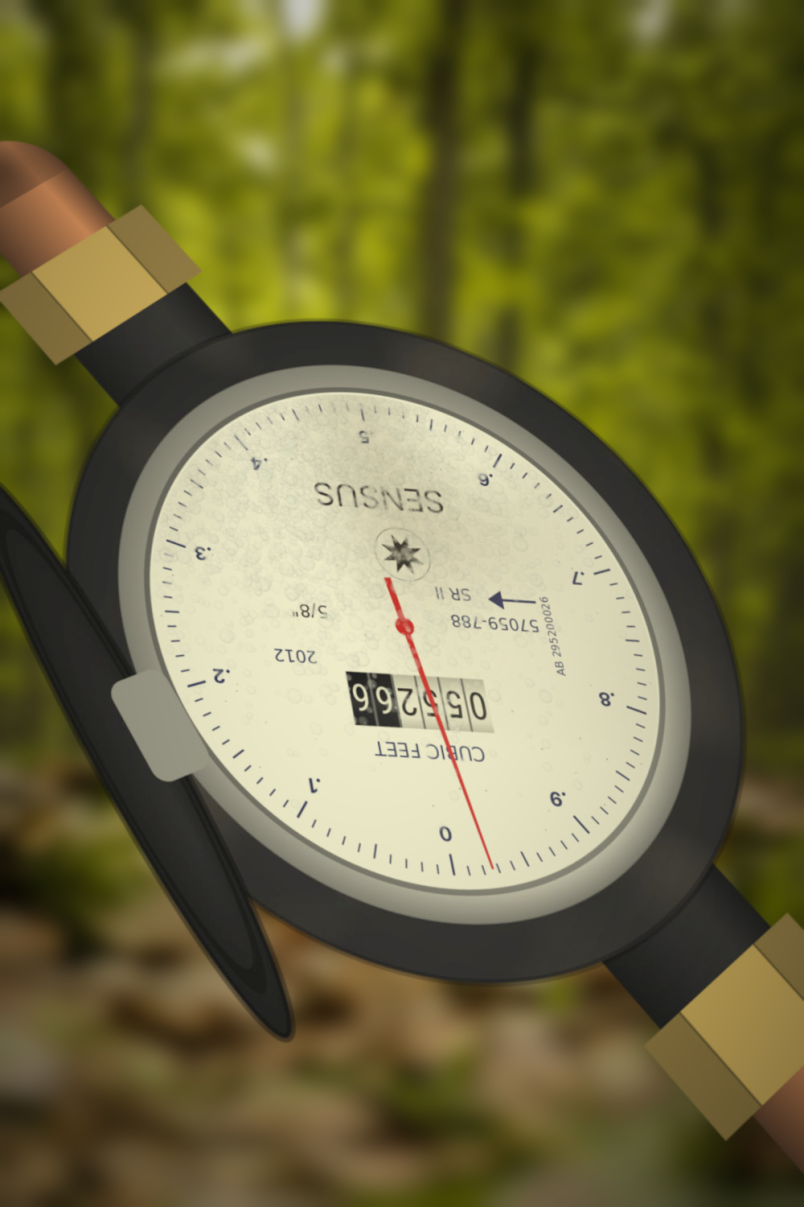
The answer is 55265.97 ft³
